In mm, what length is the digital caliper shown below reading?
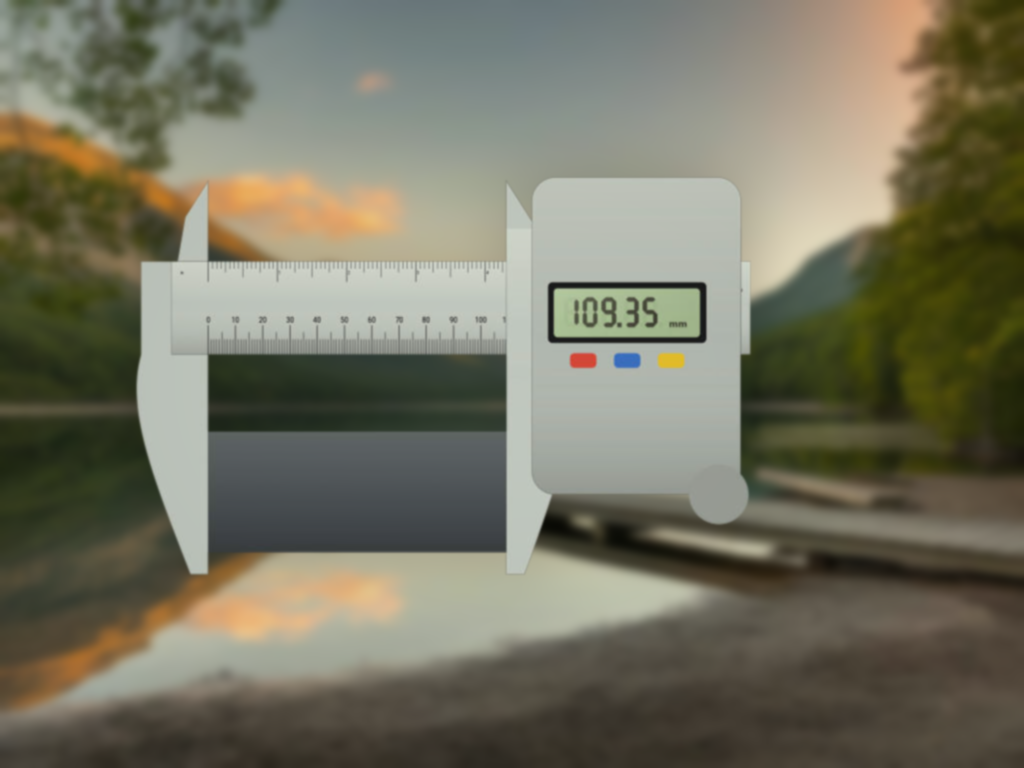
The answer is 109.35 mm
